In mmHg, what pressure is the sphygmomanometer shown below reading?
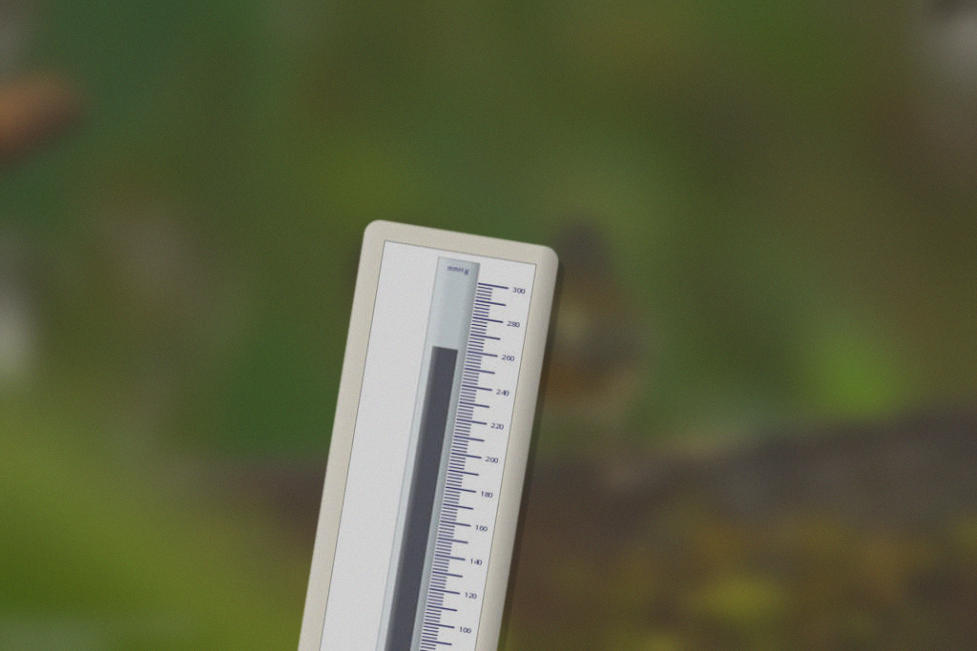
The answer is 260 mmHg
